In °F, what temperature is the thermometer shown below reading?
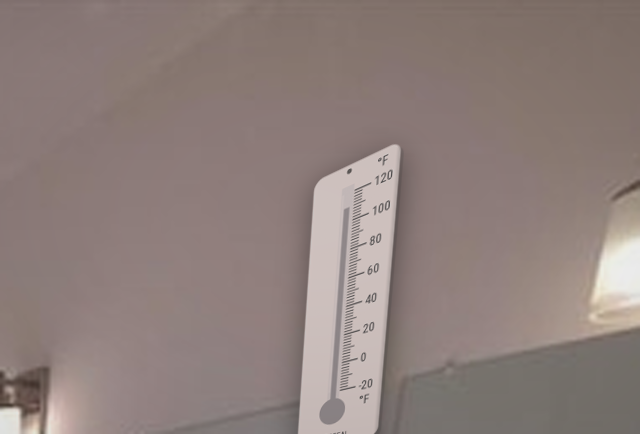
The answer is 110 °F
